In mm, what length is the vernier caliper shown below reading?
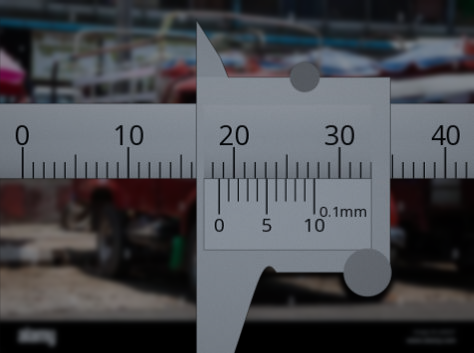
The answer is 18.6 mm
